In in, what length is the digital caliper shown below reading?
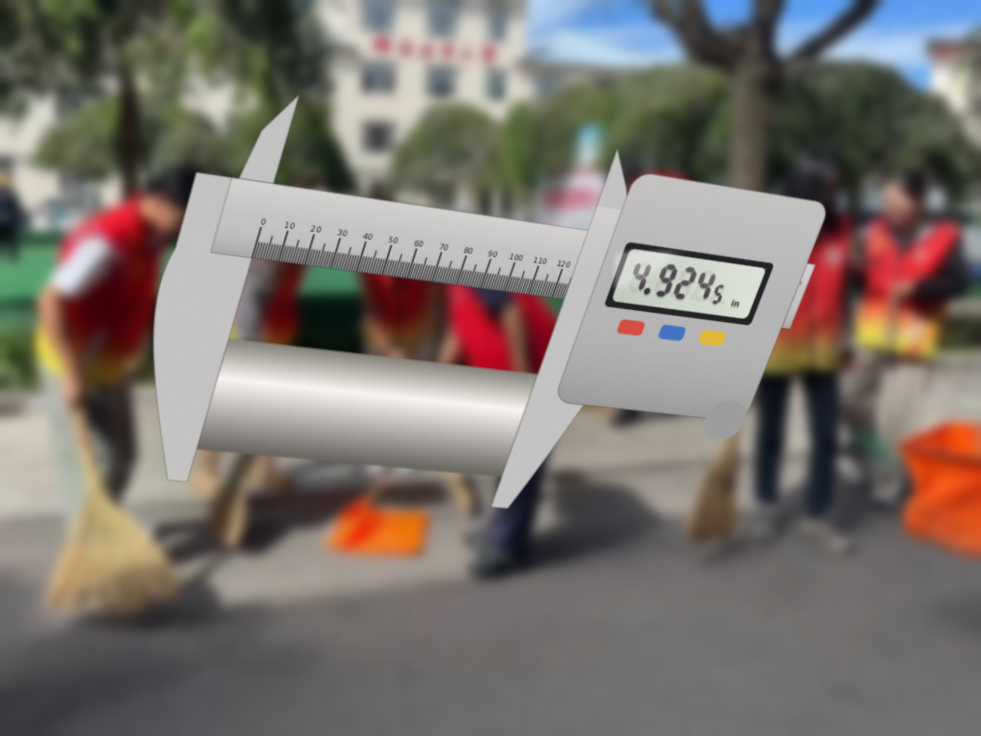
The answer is 4.9245 in
